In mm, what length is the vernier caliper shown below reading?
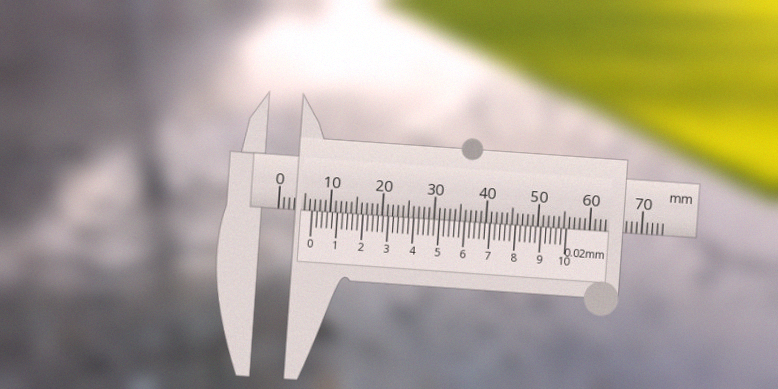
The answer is 6.5 mm
